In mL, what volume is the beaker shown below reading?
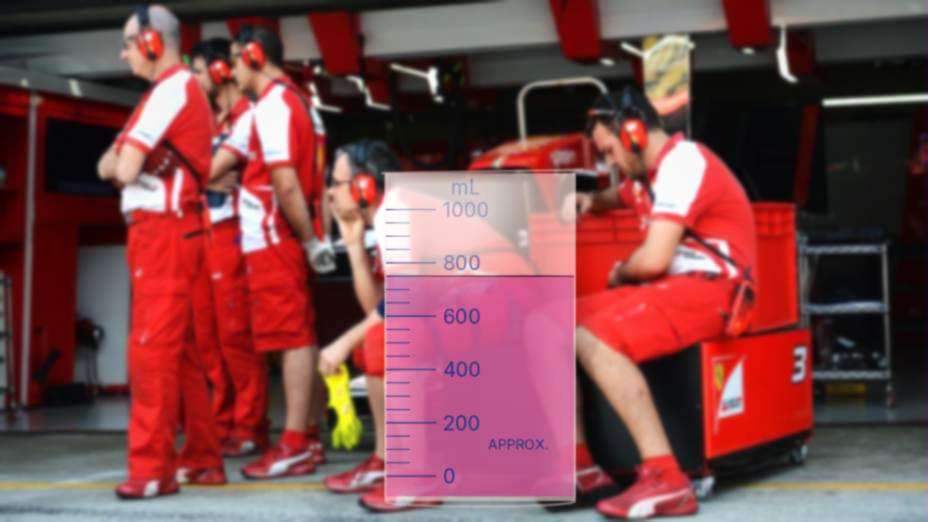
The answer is 750 mL
